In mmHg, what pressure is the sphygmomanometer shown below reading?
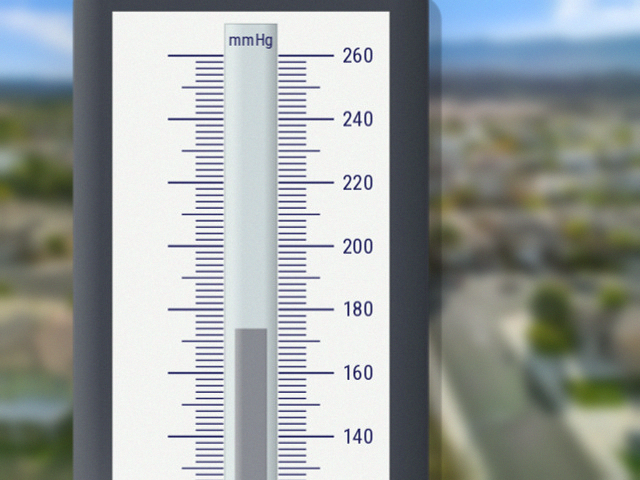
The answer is 174 mmHg
